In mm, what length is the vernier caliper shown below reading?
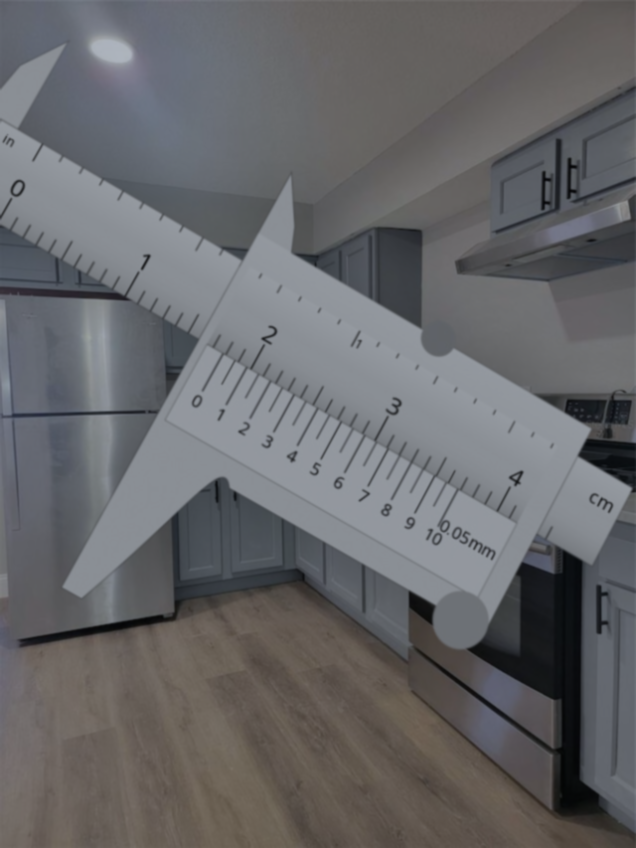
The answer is 17.8 mm
